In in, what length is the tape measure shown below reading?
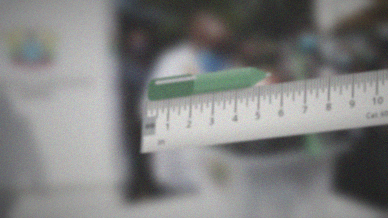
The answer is 5.5 in
